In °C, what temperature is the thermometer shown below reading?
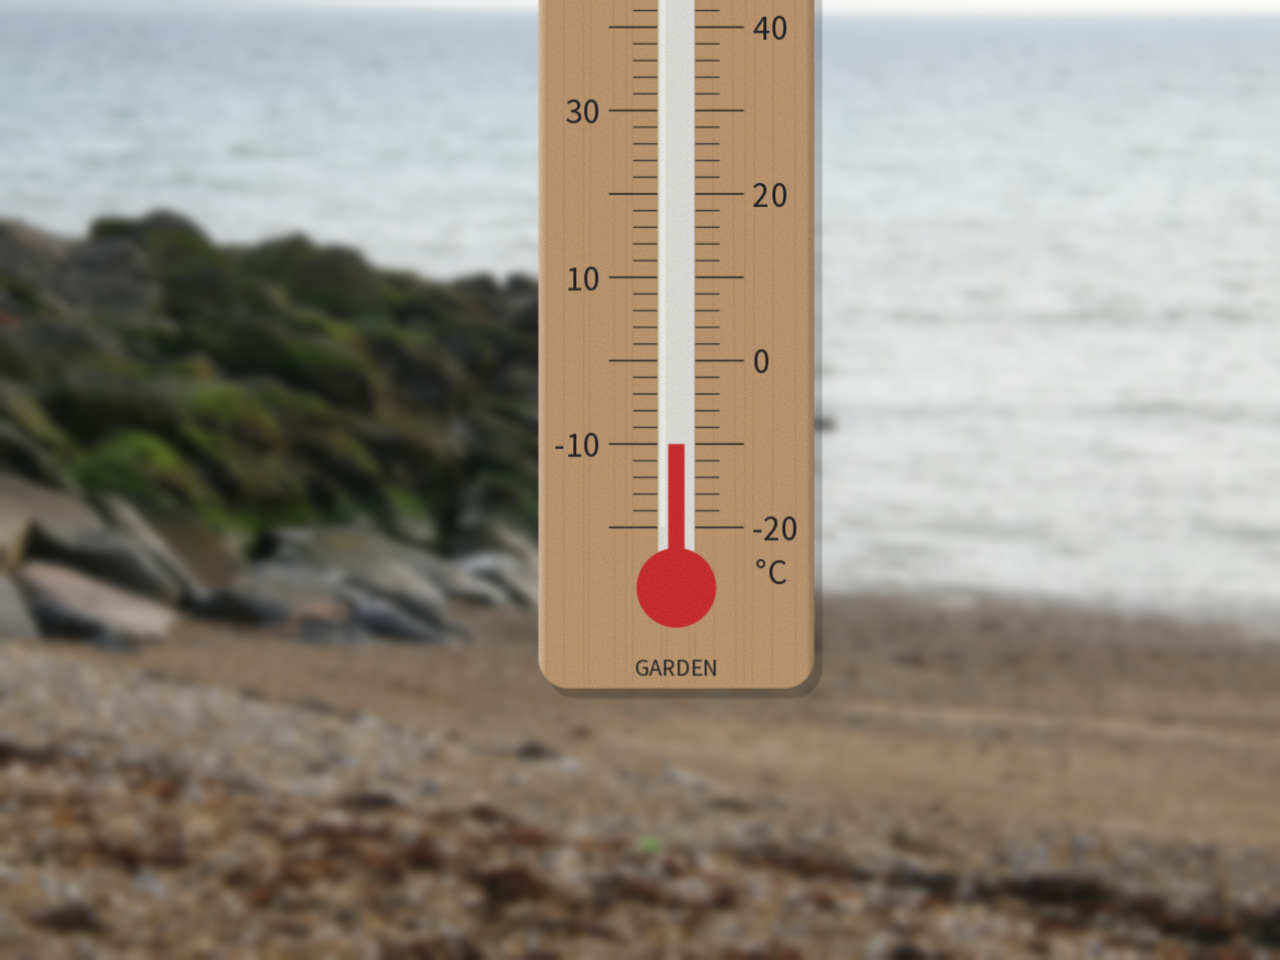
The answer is -10 °C
